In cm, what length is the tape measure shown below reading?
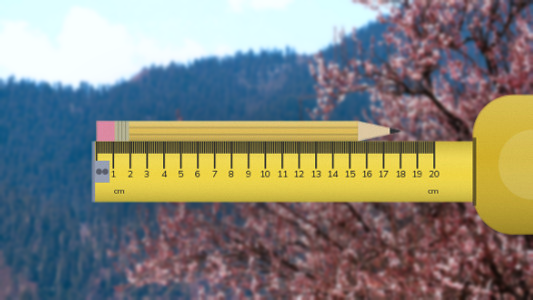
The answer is 18 cm
